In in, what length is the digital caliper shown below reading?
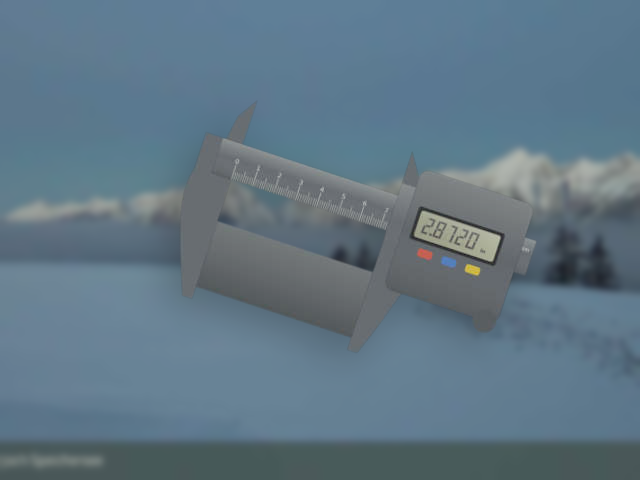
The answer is 2.8720 in
